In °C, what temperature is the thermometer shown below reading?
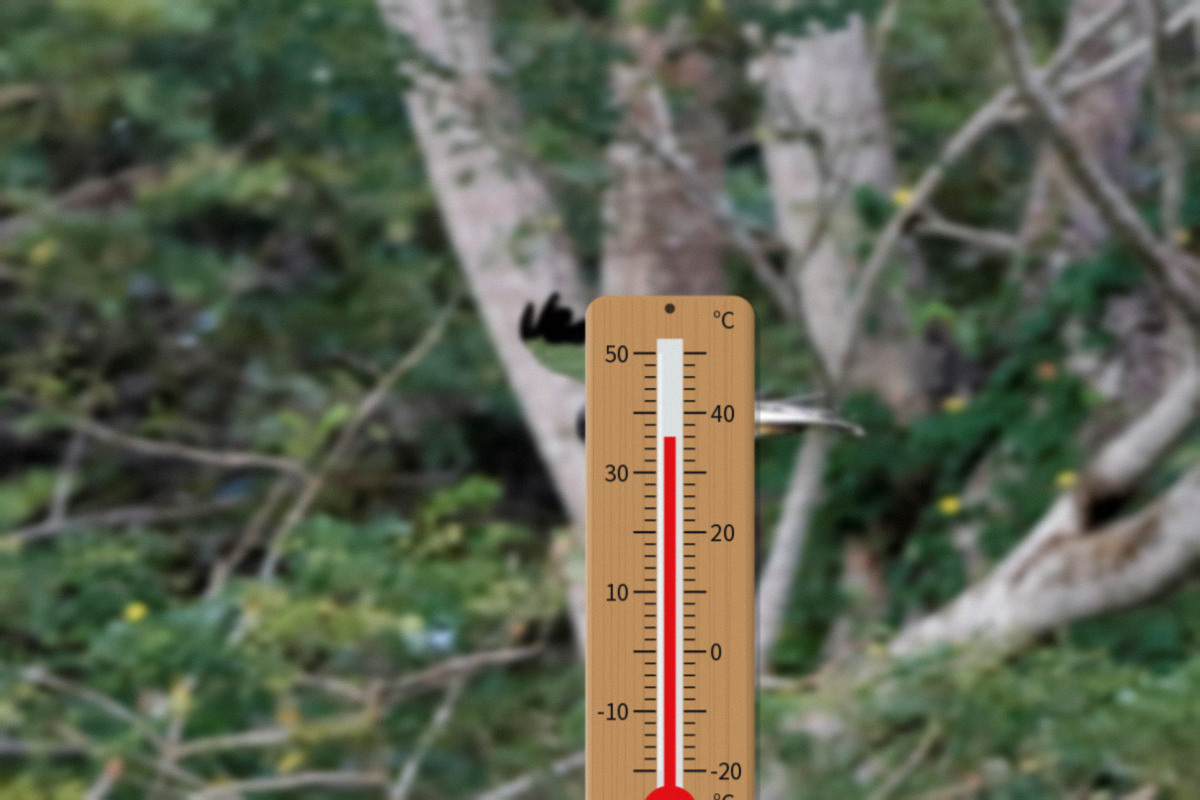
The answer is 36 °C
